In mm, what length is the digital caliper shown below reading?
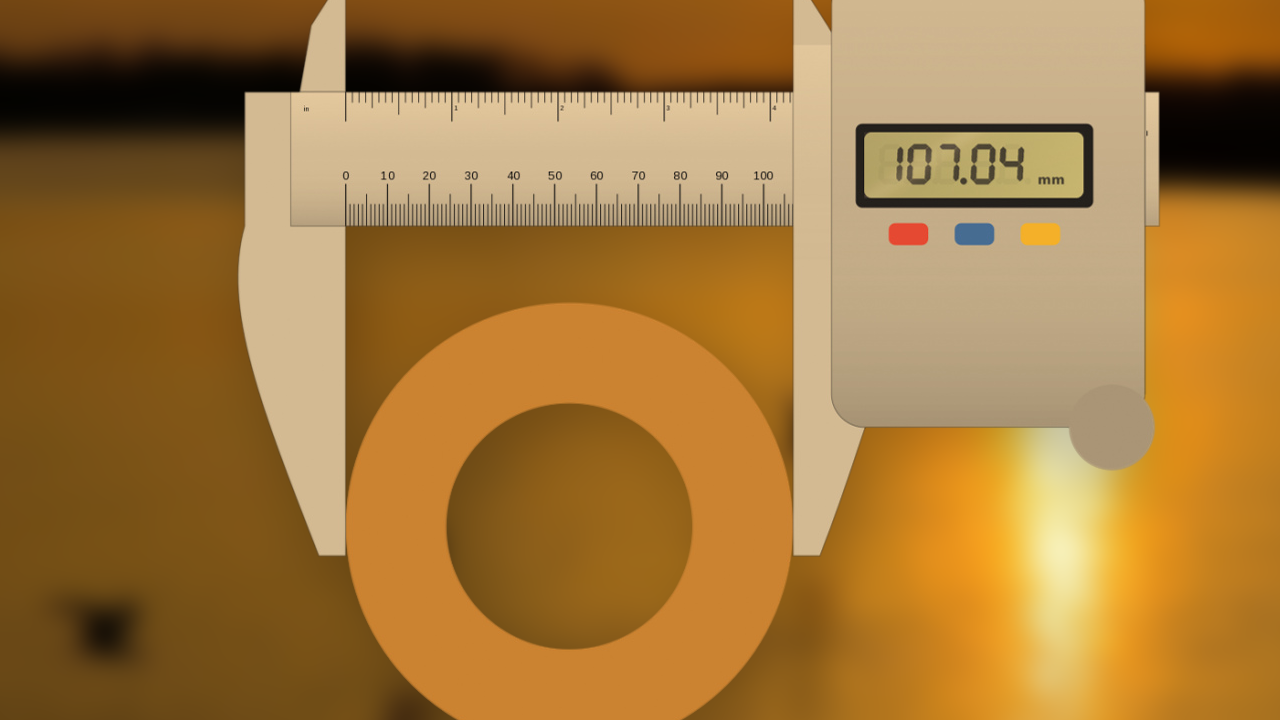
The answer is 107.04 mm
